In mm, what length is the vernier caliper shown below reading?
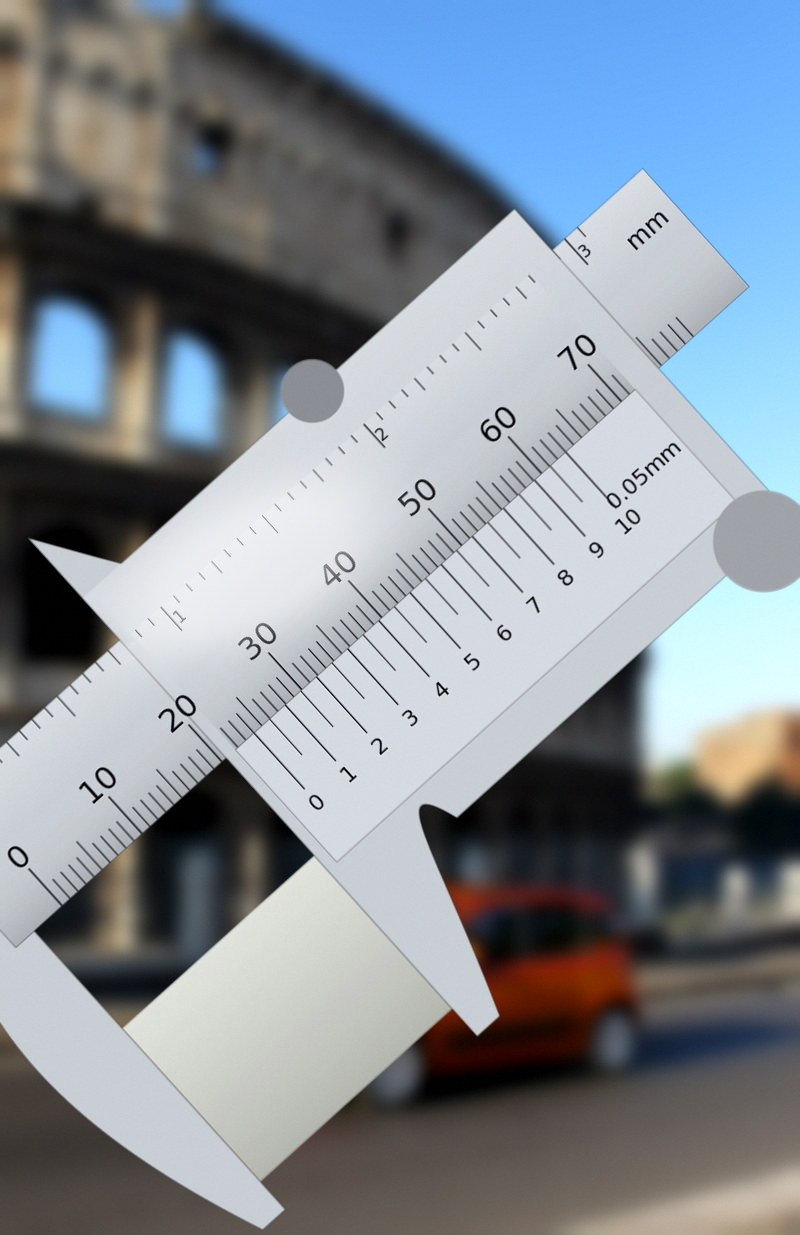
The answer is 24.0 mm
